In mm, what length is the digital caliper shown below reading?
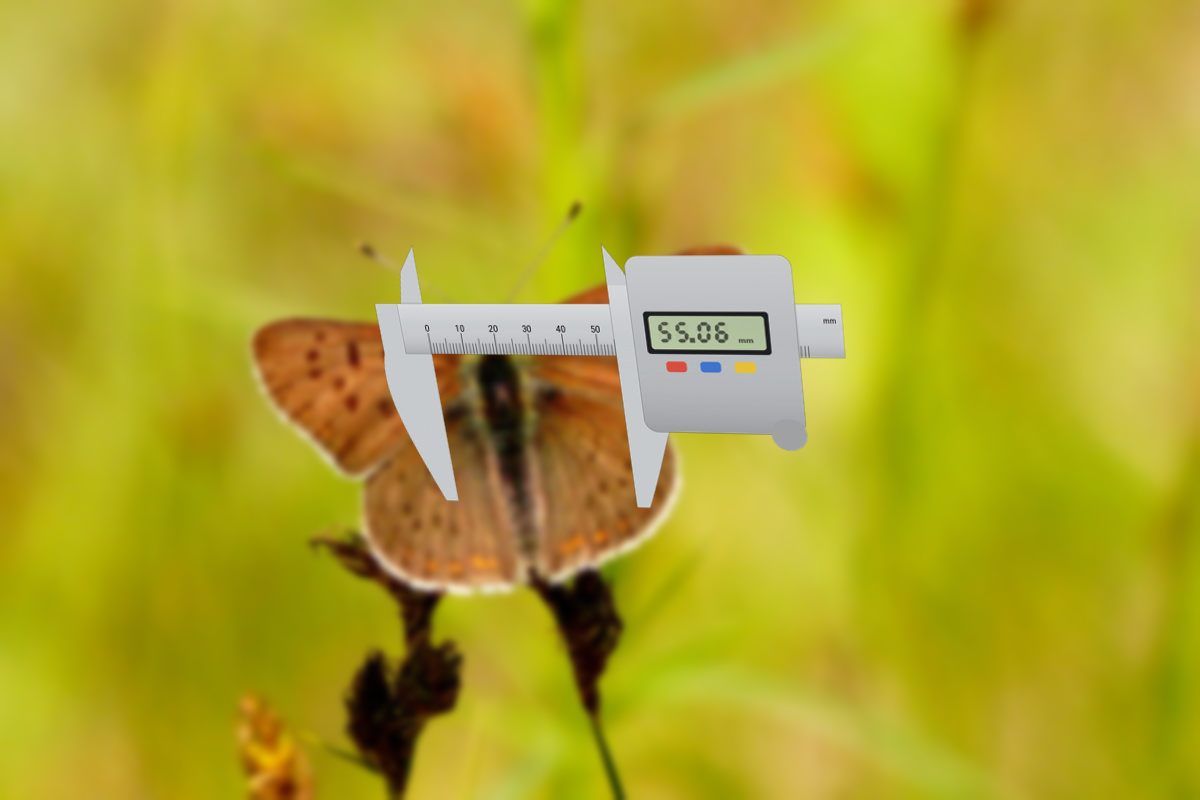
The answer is 55.06 mm
